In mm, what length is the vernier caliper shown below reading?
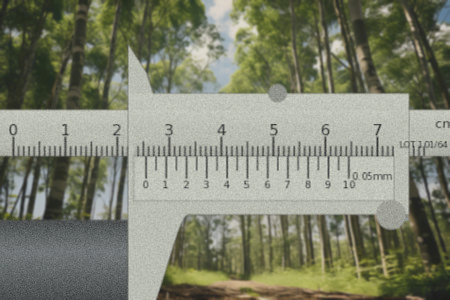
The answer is 25.5 mm
